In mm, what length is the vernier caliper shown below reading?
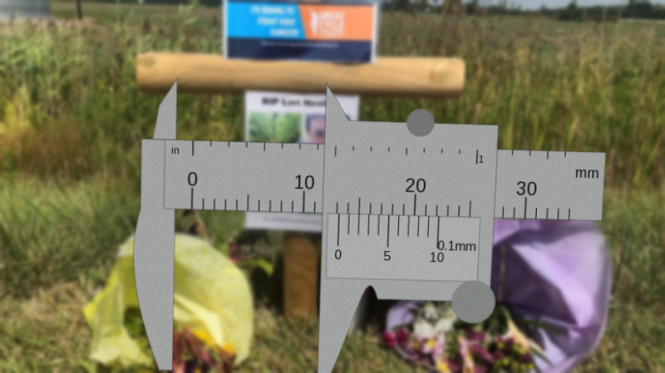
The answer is 13.2 mm
